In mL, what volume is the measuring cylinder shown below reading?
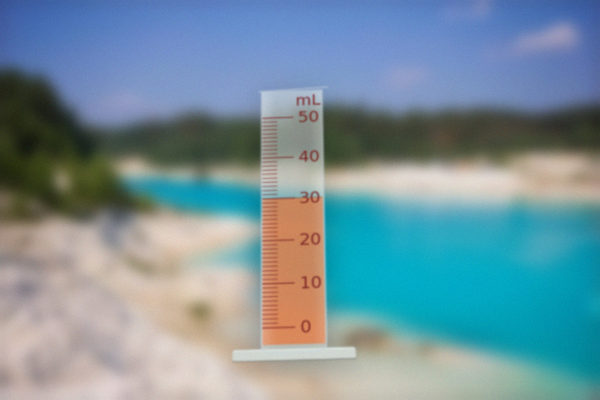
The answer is 30 mL
